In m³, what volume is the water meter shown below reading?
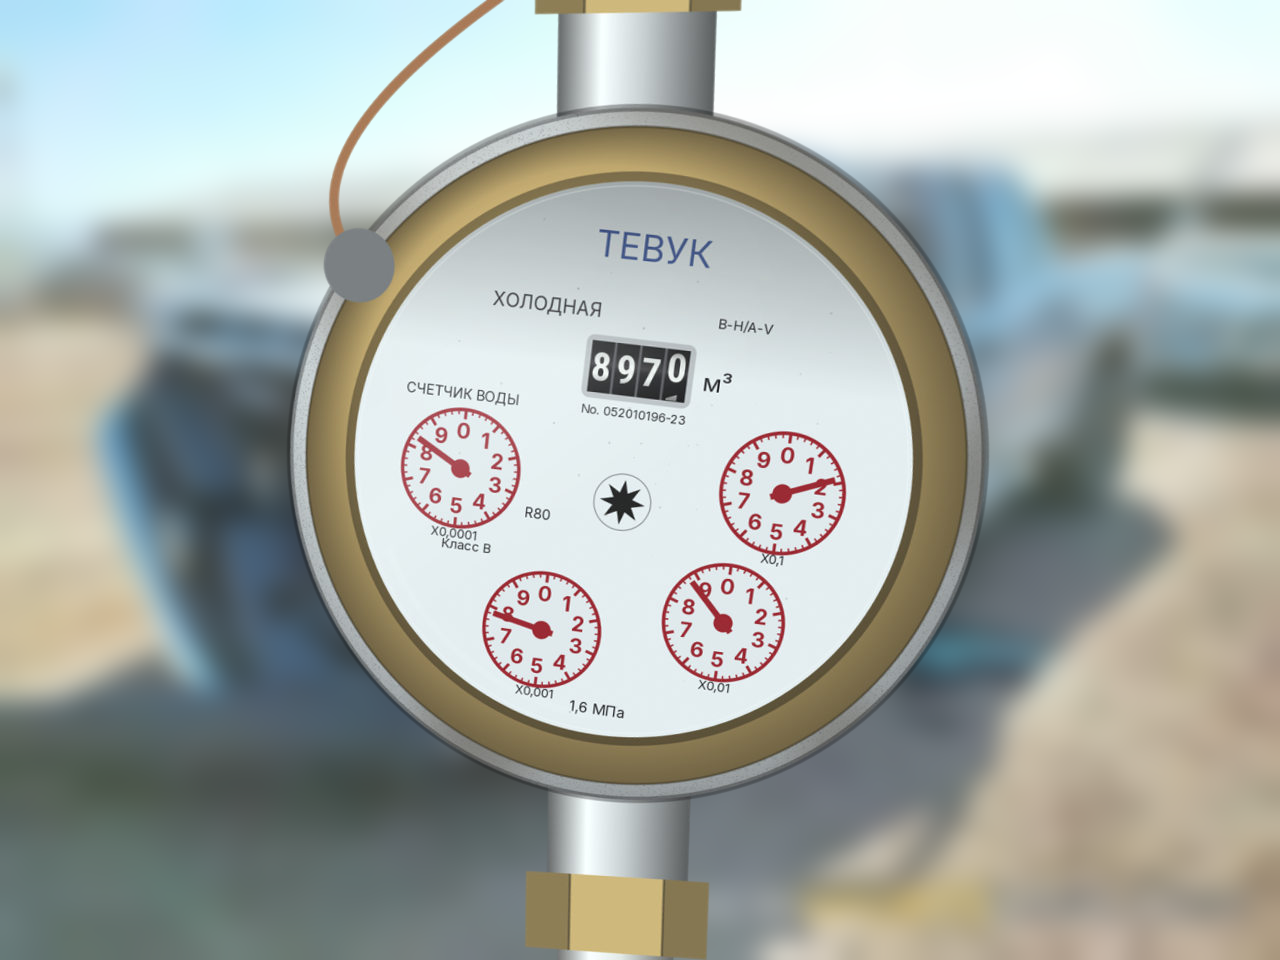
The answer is 8970.1878 m³
